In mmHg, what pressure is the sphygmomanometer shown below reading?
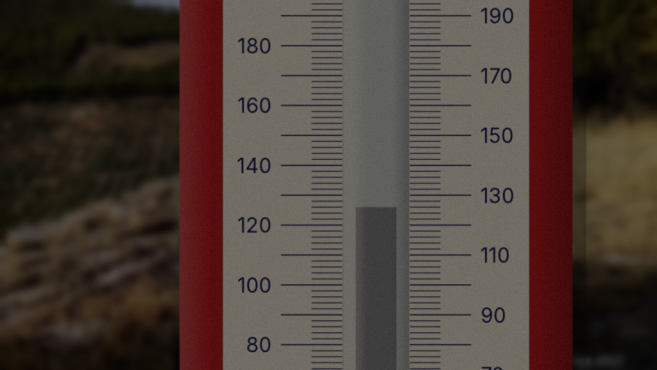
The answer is 126 mmHg
